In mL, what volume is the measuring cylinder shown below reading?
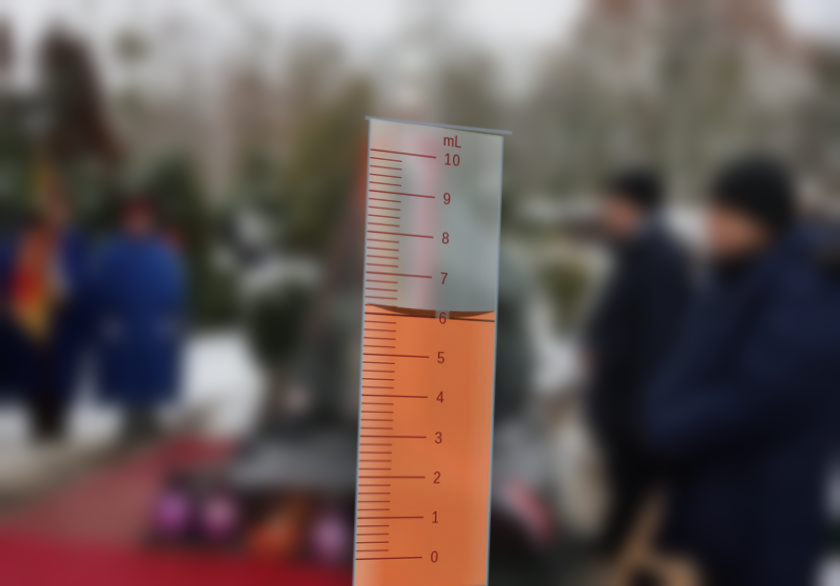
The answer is 6 mL
